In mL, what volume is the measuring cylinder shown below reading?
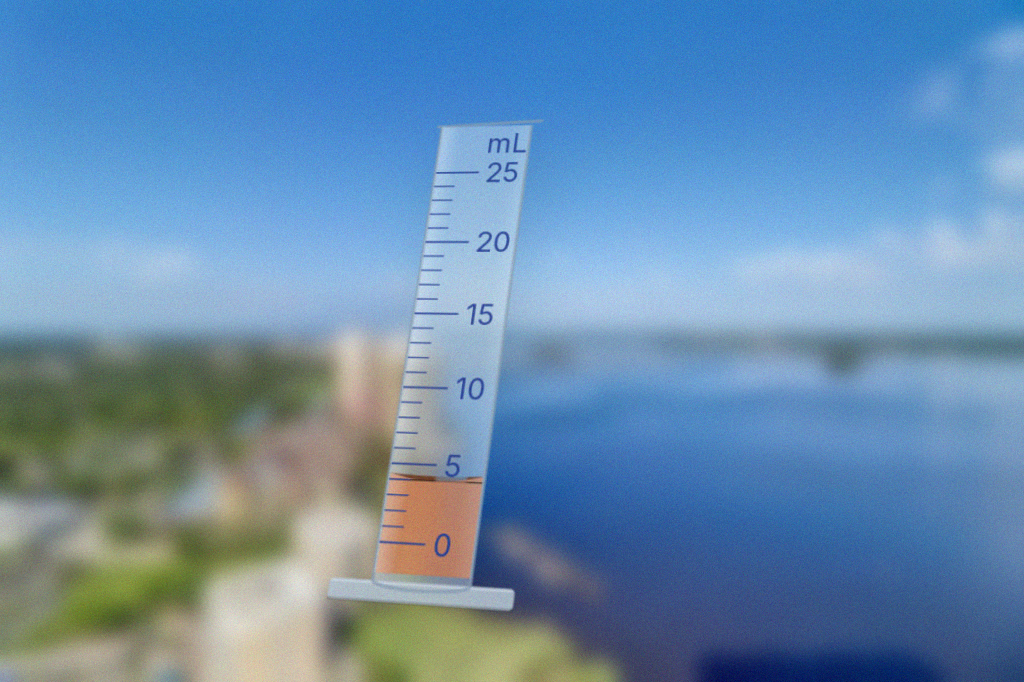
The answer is 4 mL
